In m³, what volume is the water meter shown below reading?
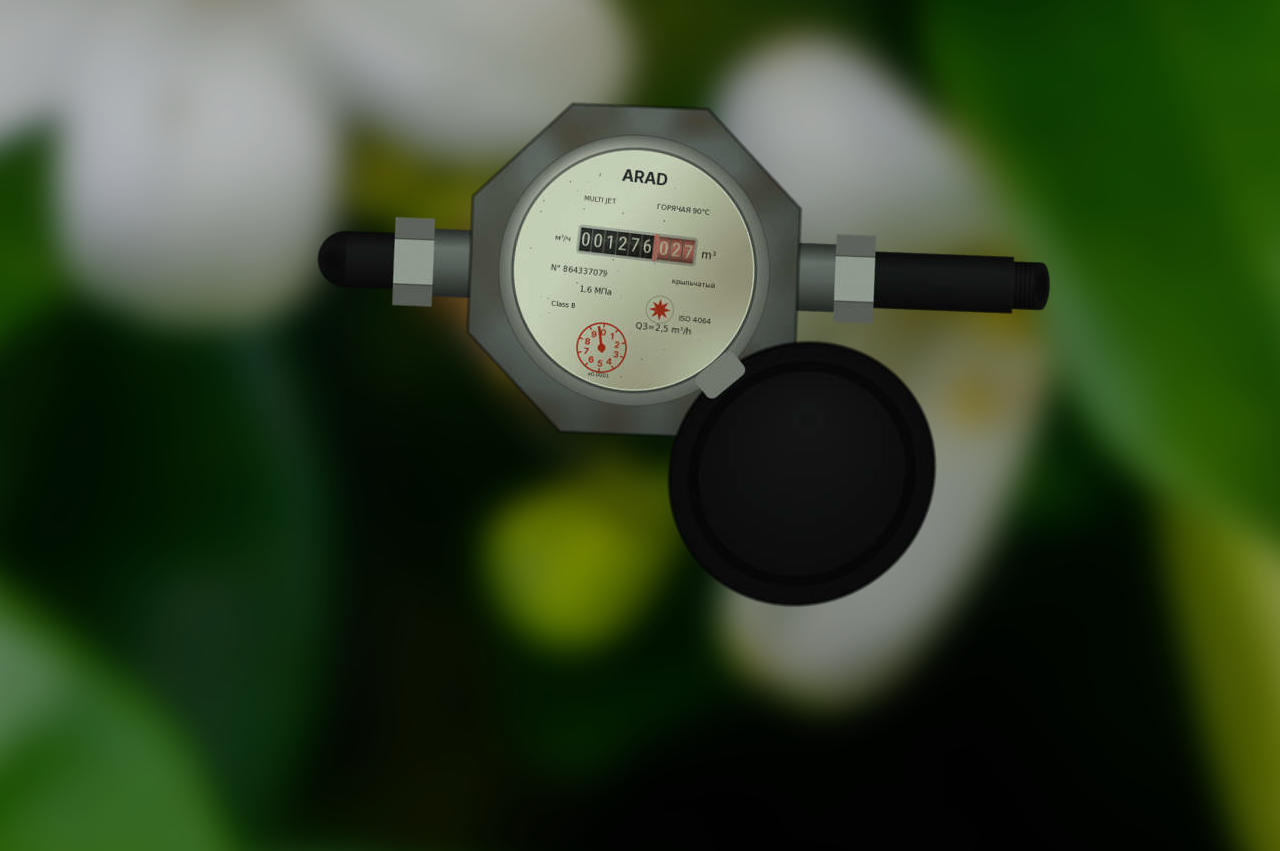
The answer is 1276.0269 m³
